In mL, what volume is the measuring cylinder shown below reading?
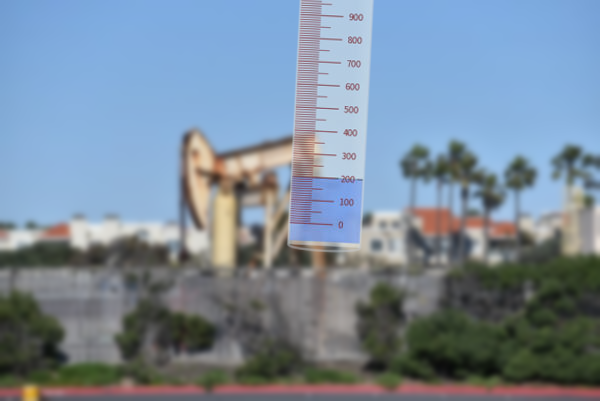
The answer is 200 mL
